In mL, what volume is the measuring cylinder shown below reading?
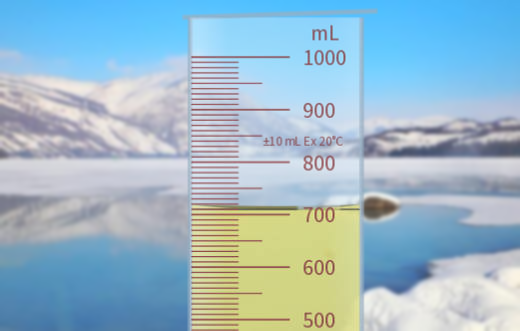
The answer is 710 mL
